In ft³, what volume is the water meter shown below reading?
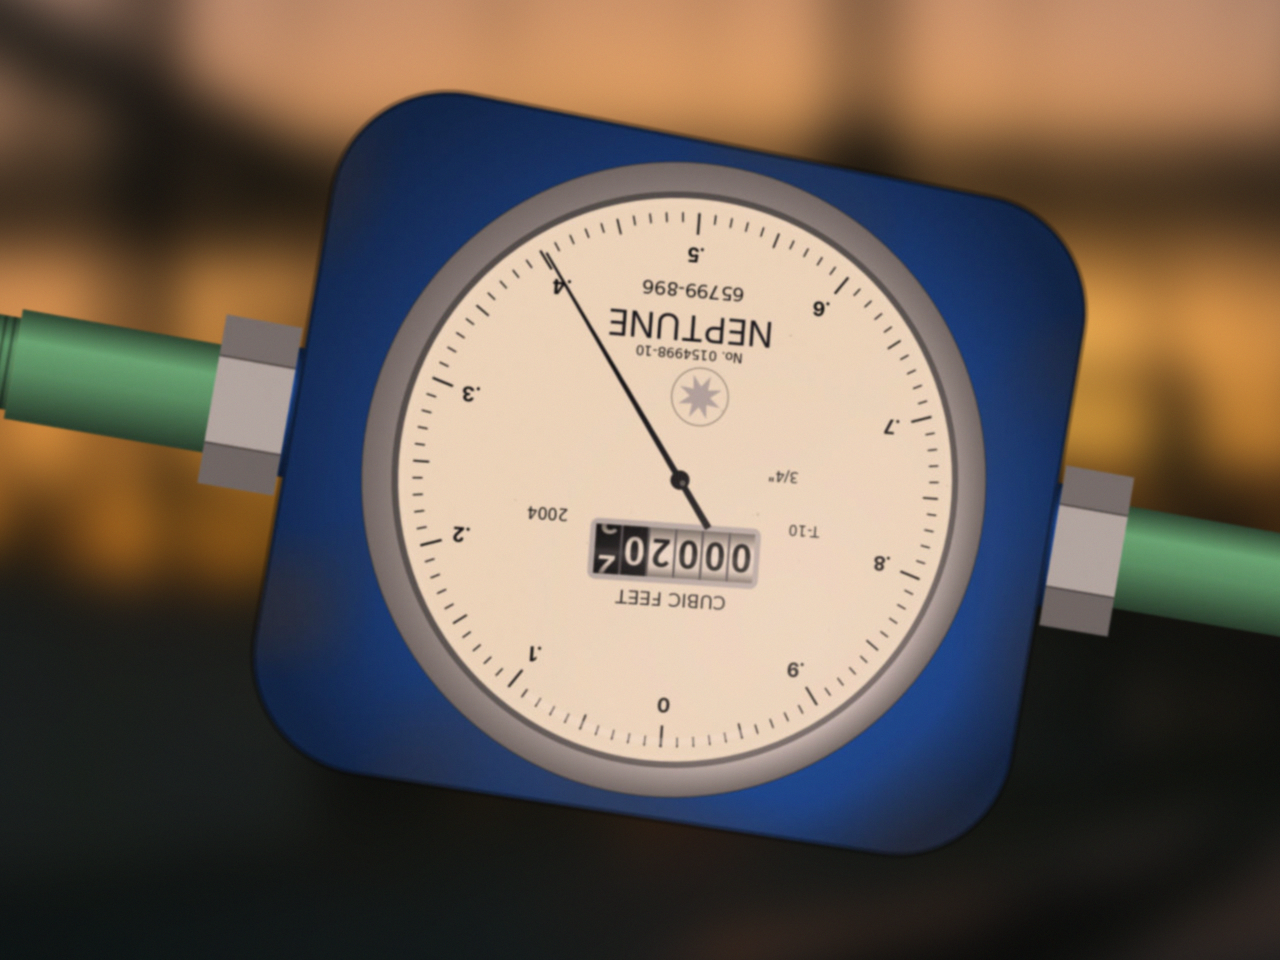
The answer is 202.40 ft³
